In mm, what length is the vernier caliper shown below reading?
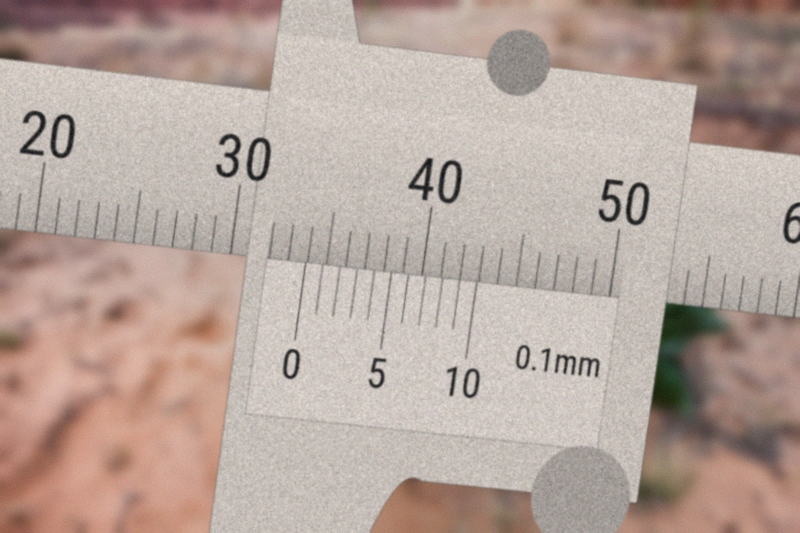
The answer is 33.9 mm
